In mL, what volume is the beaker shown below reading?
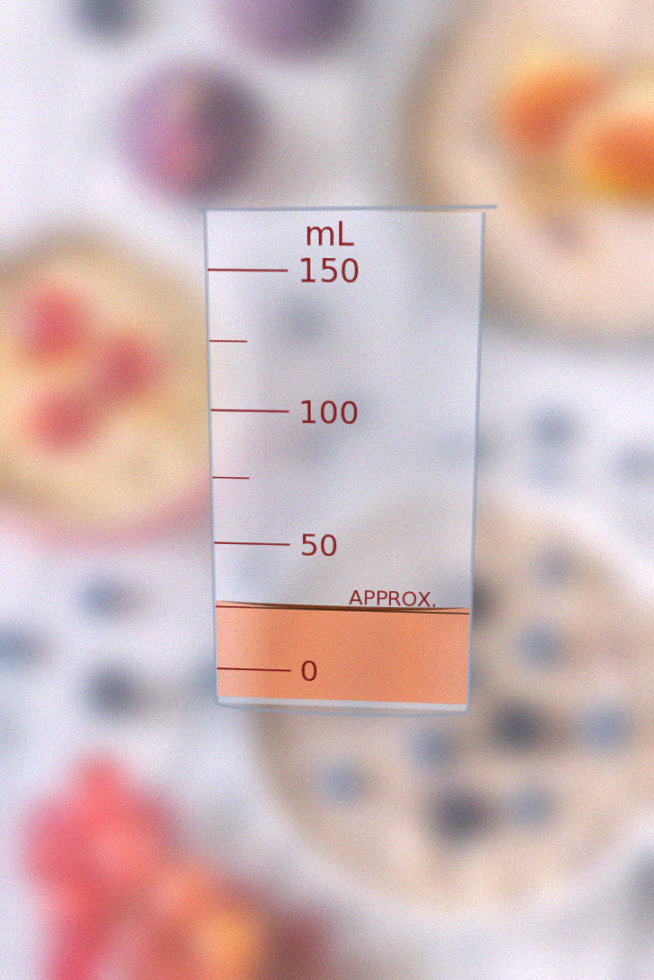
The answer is 25 mL
